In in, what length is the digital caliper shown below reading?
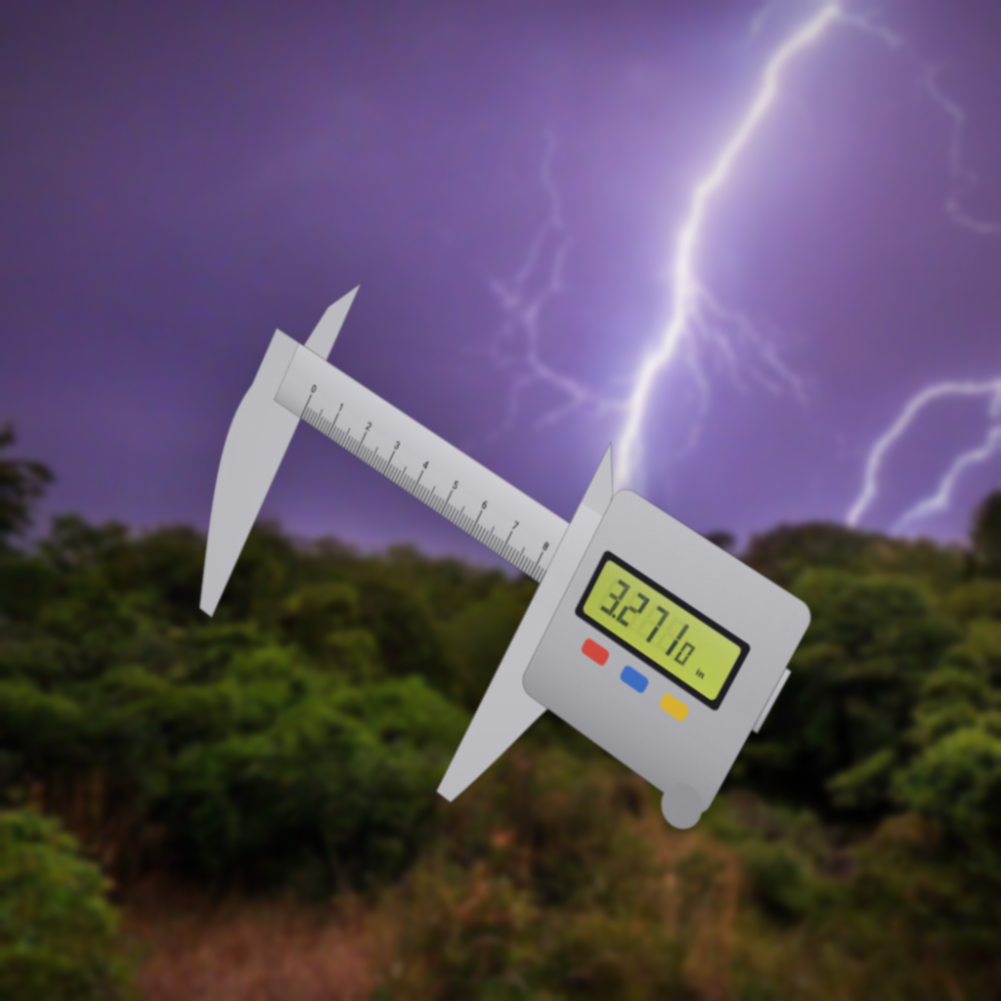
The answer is 3.2710 in
